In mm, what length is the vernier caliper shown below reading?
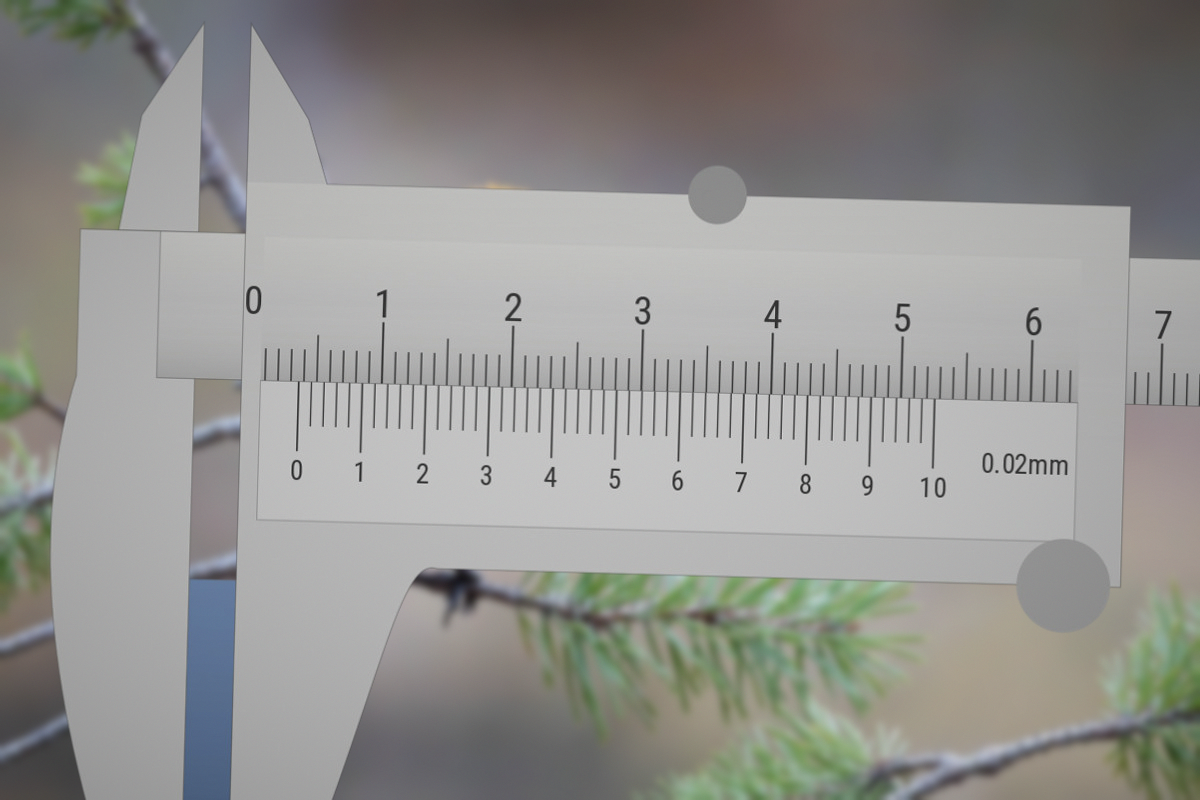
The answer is 3.6 mm
